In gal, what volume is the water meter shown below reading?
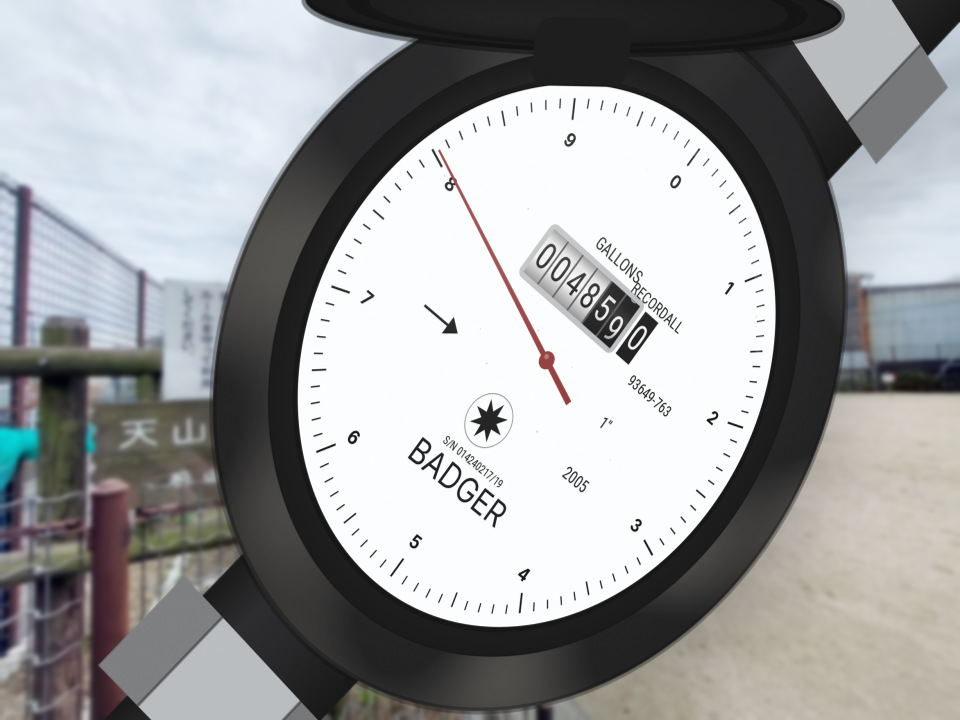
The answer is 48588.0 gal
